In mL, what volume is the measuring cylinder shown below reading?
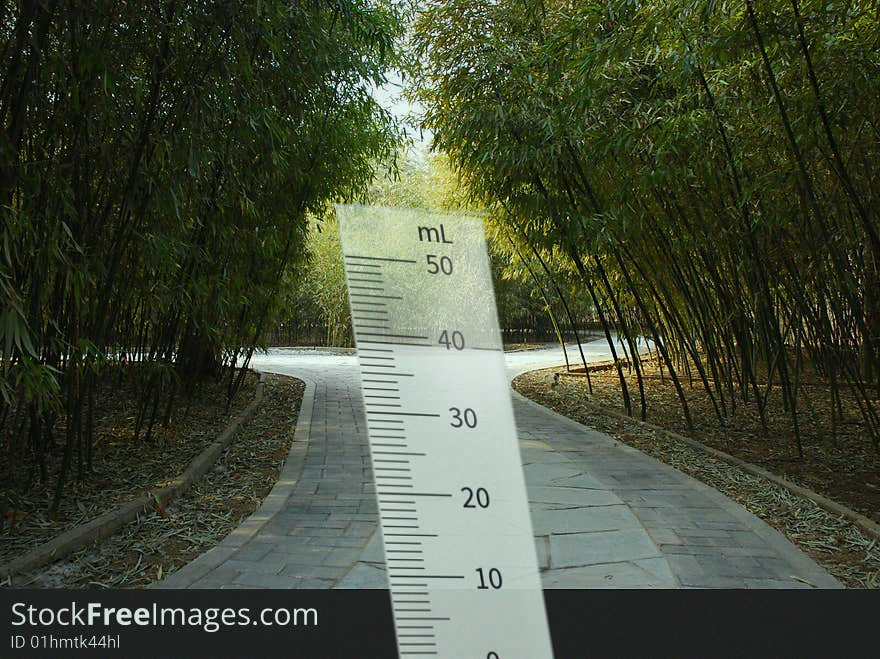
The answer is 39 mL
